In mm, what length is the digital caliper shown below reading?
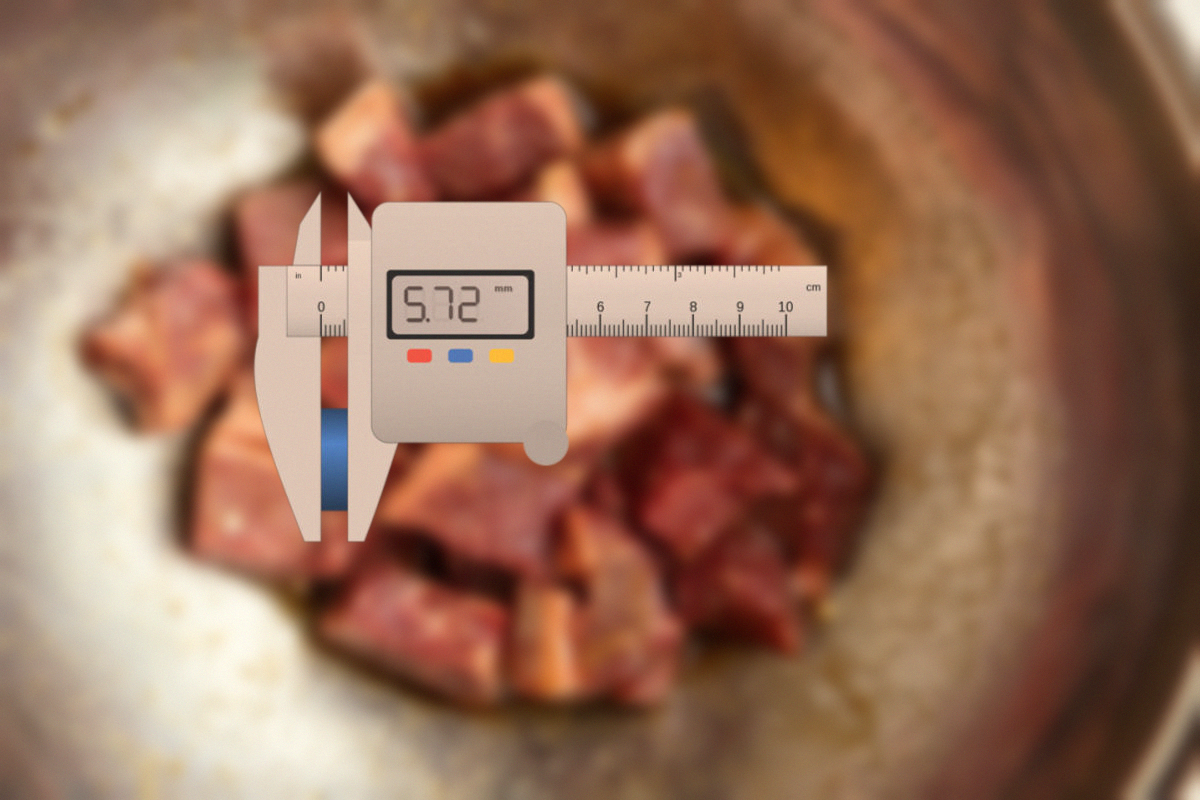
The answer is 5.72 mm
